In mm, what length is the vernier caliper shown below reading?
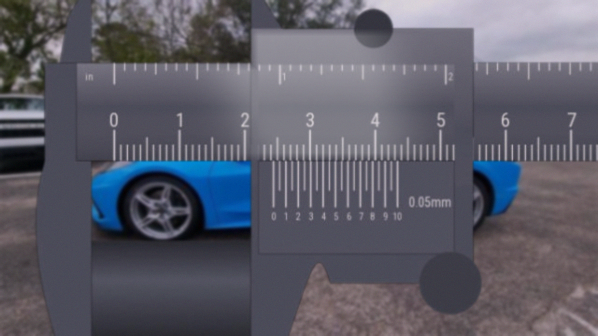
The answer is 24.4 mm
